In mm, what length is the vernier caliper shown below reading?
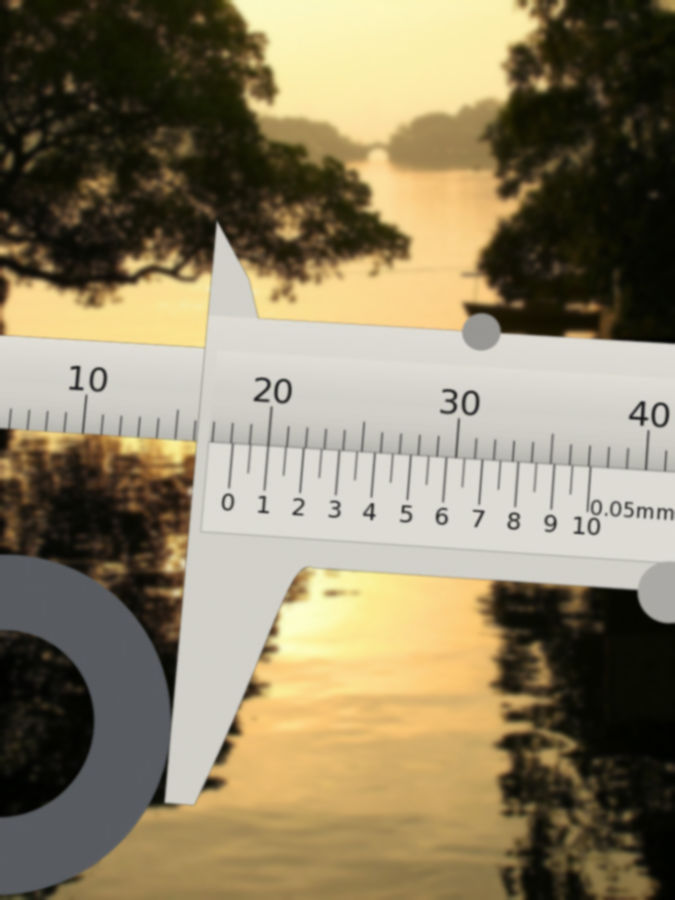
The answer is 18.1 mm
